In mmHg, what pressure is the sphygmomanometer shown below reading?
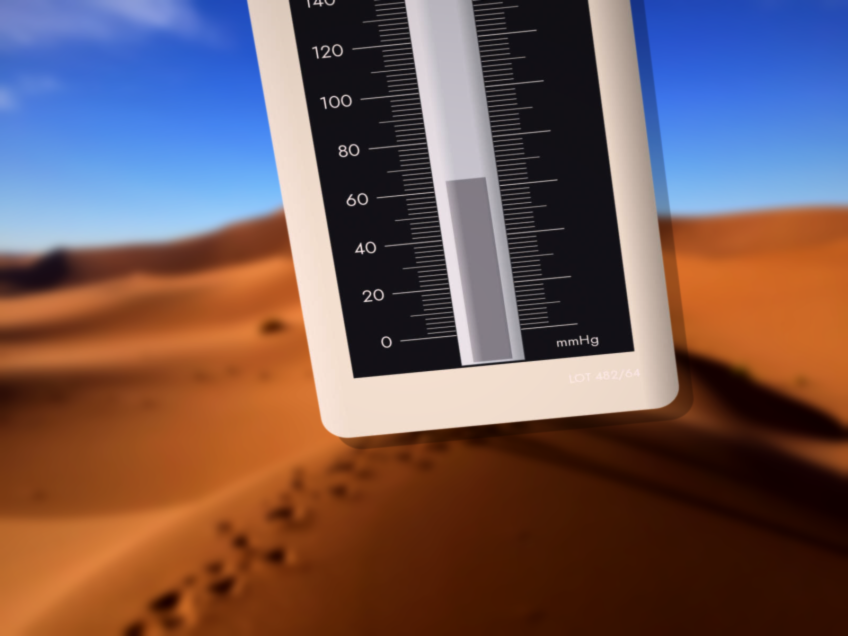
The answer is 64 mmHg
